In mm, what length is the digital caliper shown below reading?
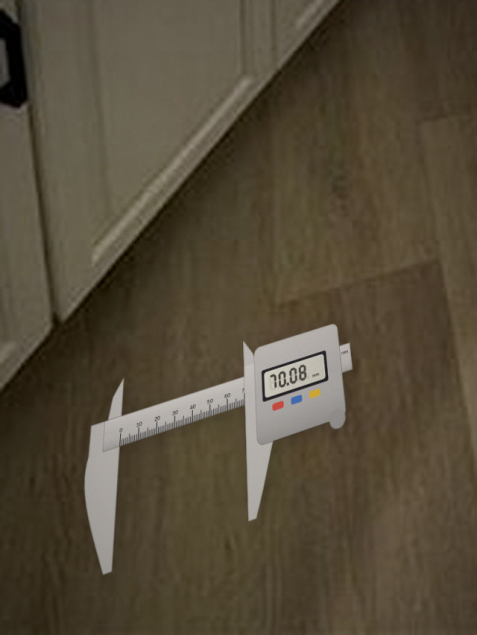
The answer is 70.08 mm
